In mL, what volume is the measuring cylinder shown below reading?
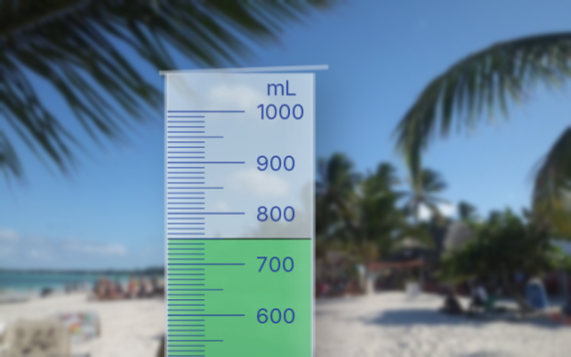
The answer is 750 mL
